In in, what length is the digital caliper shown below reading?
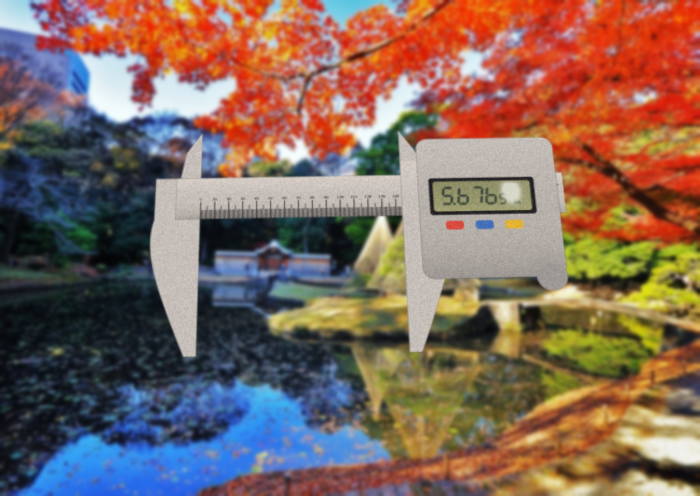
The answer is 5.6765 in
